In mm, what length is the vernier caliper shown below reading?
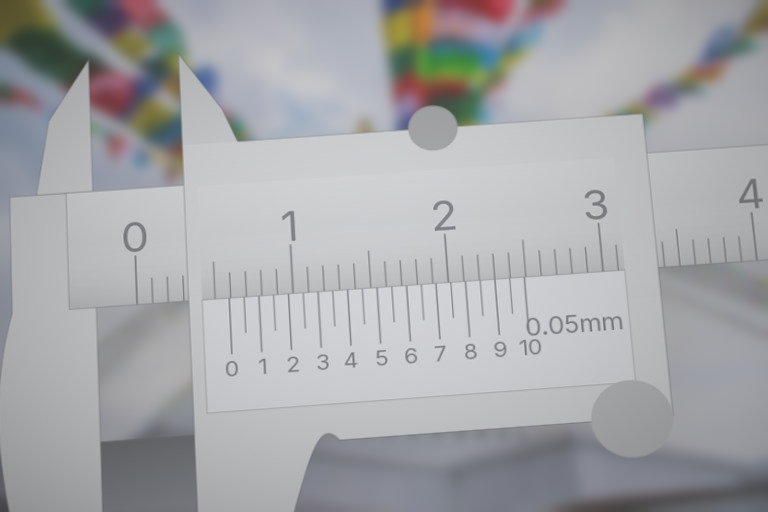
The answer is 5.9 mm
